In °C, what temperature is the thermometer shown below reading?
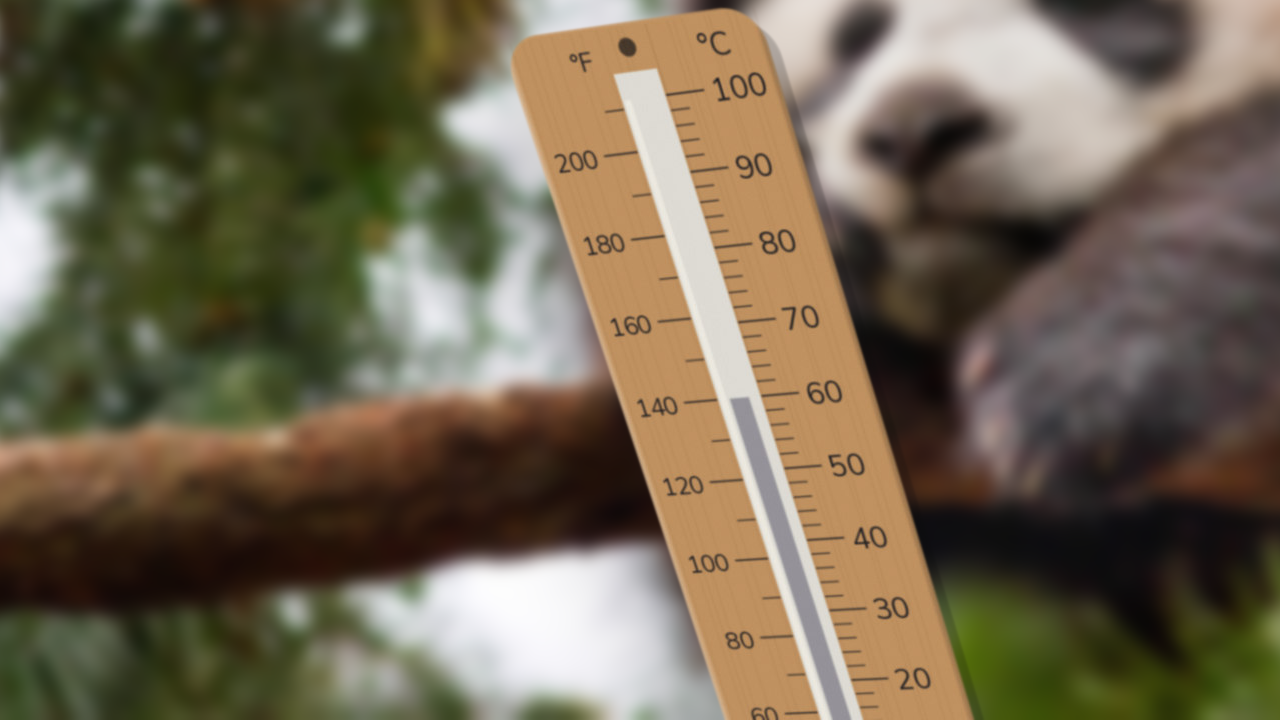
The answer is 60 °C
